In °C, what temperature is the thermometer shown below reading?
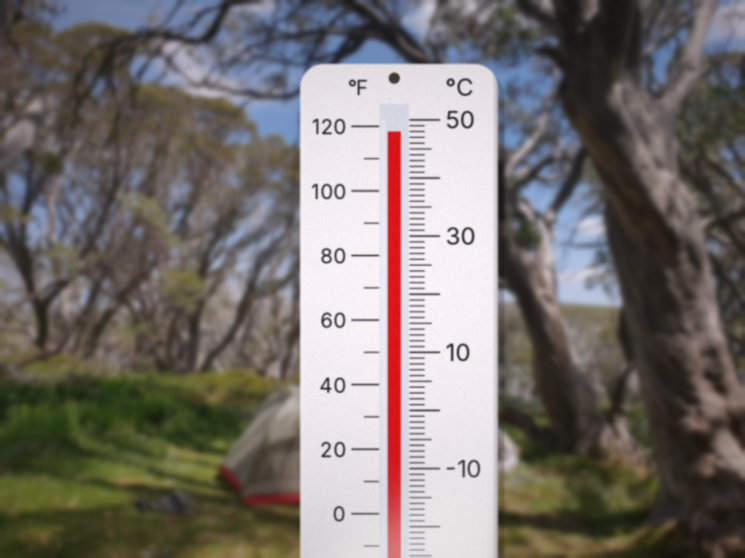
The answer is 48 °C
